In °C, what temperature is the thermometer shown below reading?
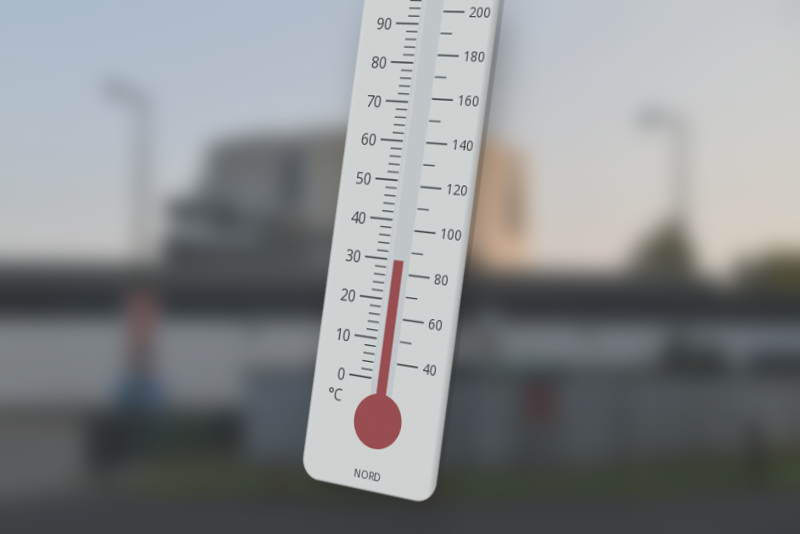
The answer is 30 °C
